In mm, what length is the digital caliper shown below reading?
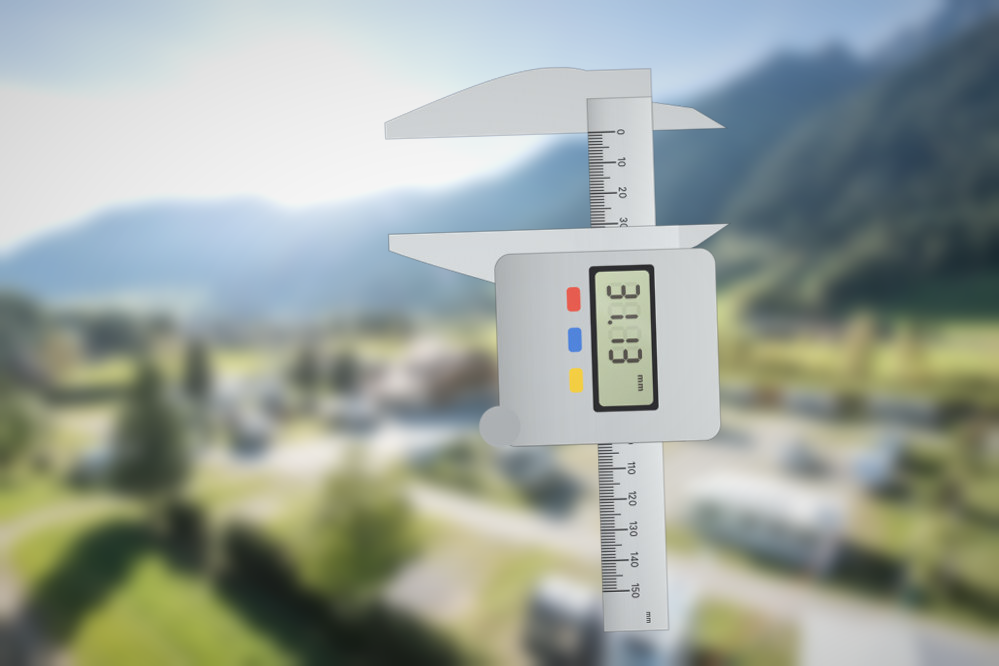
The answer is 31.13 mm
